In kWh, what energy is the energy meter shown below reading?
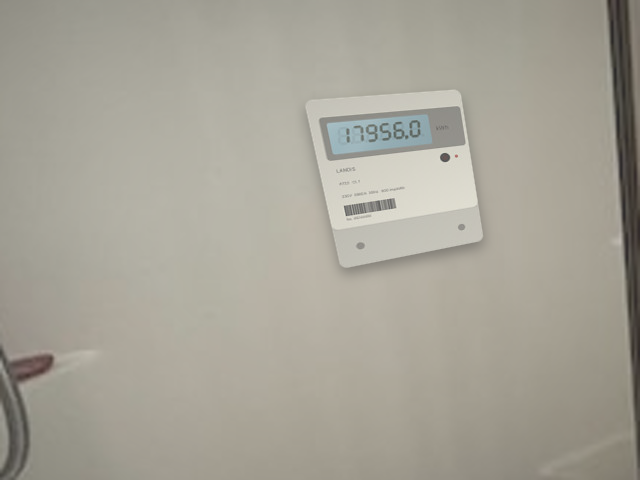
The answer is 17956.0 kWh
